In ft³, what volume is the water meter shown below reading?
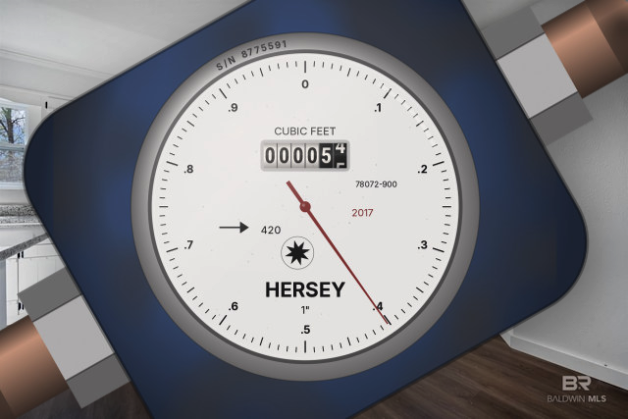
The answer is 54.40 ft³
